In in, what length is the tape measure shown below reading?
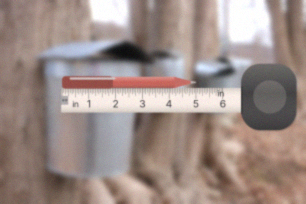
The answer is 5 in
